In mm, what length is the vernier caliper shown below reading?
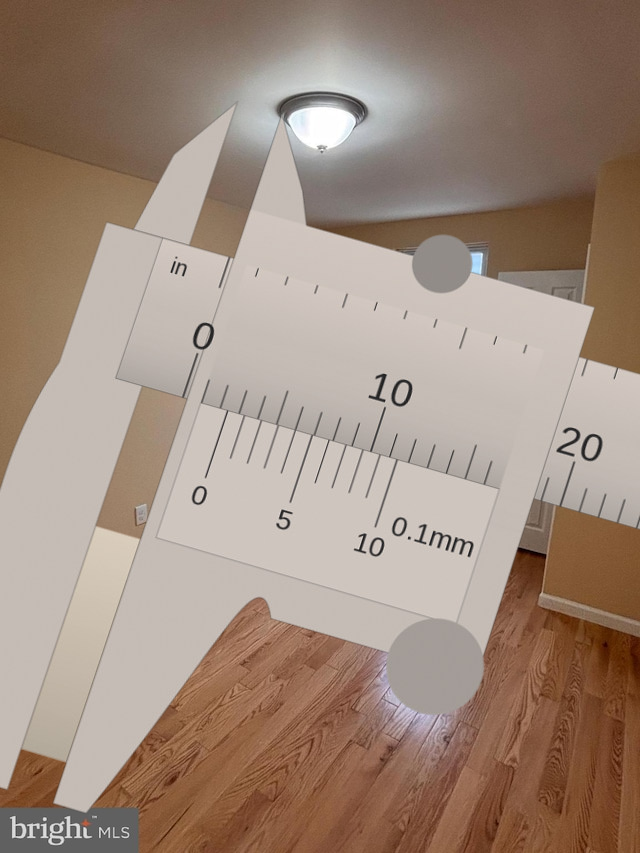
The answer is 2.4 mm
